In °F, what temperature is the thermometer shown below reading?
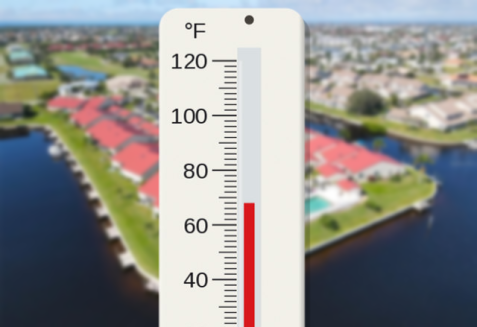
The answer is 68 °F
